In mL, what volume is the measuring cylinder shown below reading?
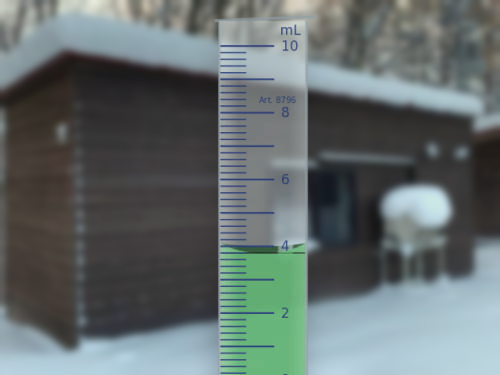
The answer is 3.8 mL
